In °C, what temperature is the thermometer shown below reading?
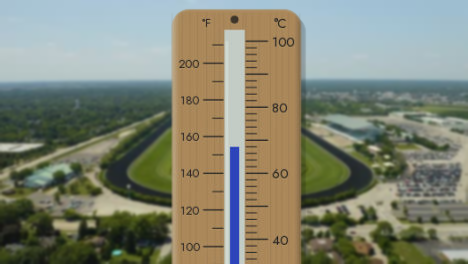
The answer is 68 °C
